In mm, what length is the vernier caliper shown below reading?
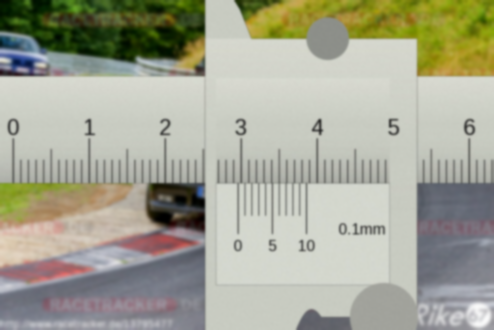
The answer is 29.6 mm
